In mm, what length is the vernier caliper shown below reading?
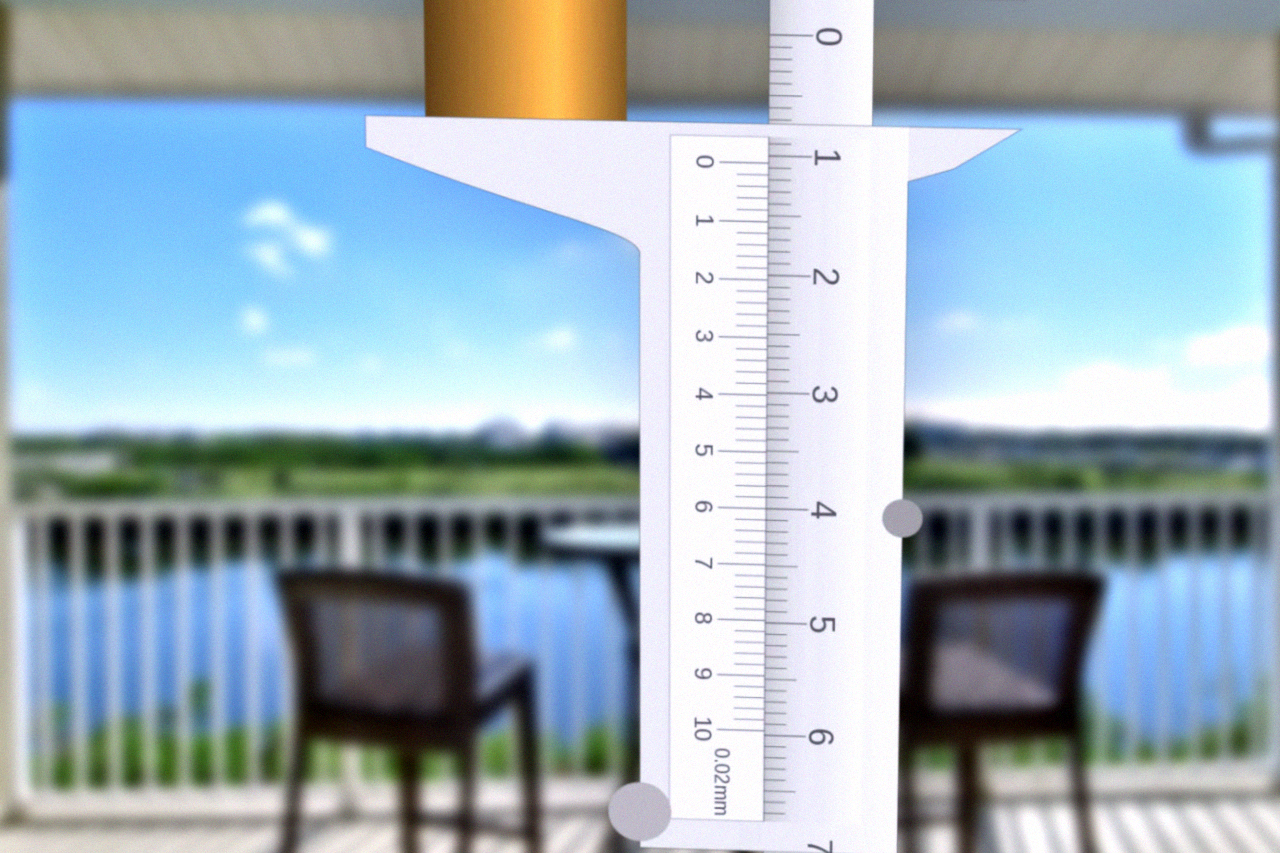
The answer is 10.6 mm
